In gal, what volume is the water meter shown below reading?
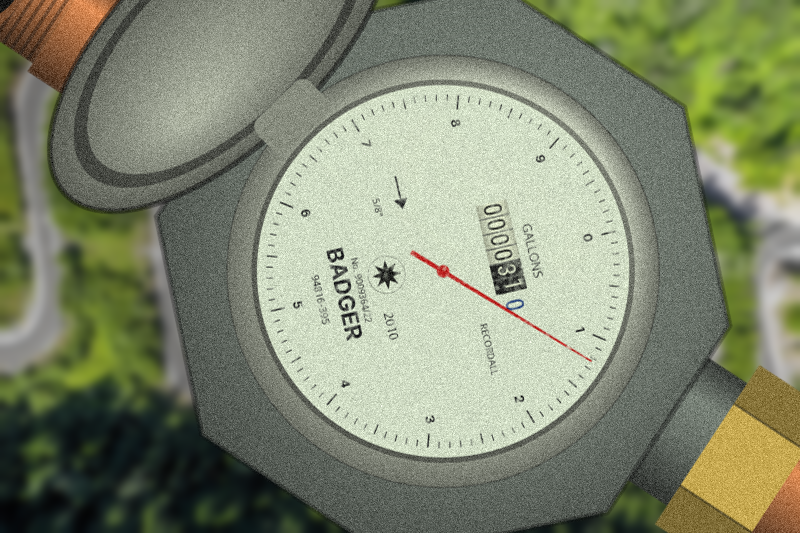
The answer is 311.2 gal
